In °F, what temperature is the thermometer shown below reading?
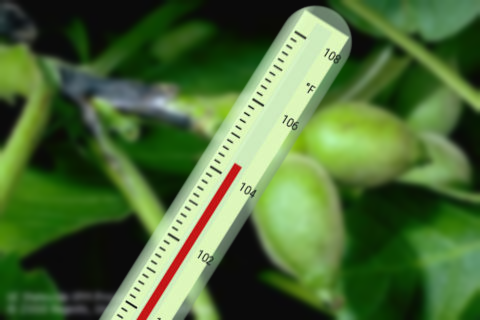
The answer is 104.4 °F
